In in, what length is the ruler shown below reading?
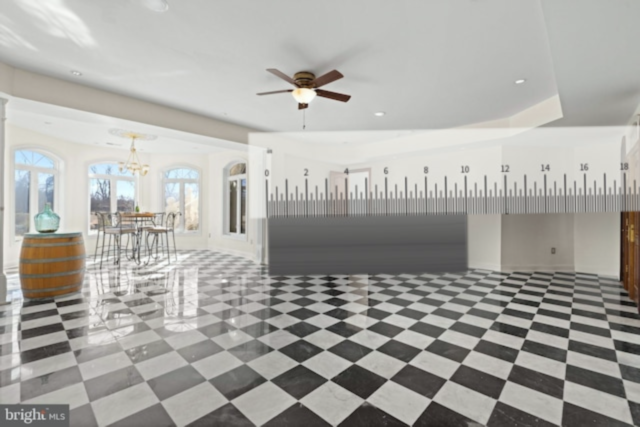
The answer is 10 in
